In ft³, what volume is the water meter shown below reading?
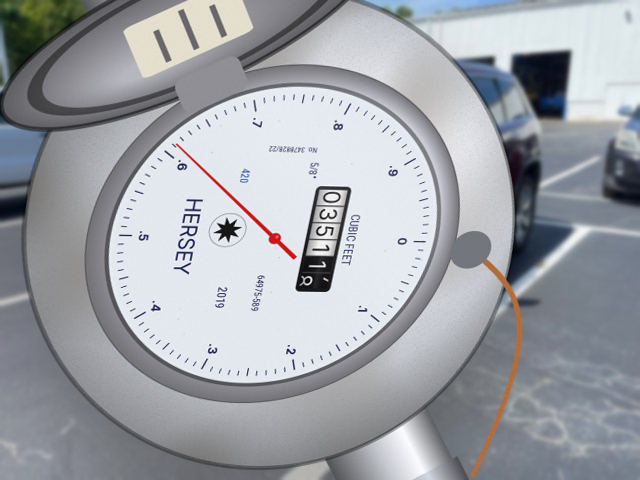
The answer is 35117.61 ft³
